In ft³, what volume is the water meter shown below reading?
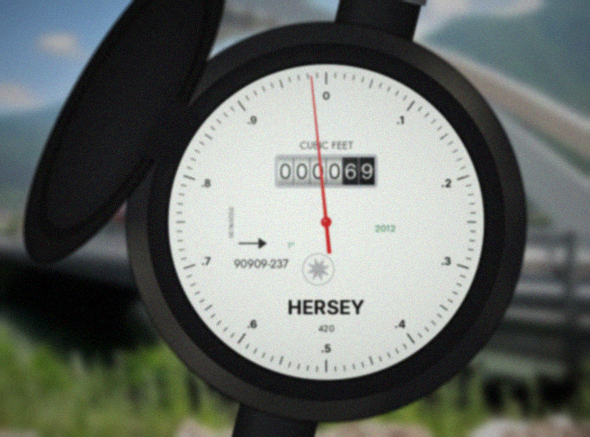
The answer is 68.98 ft³
